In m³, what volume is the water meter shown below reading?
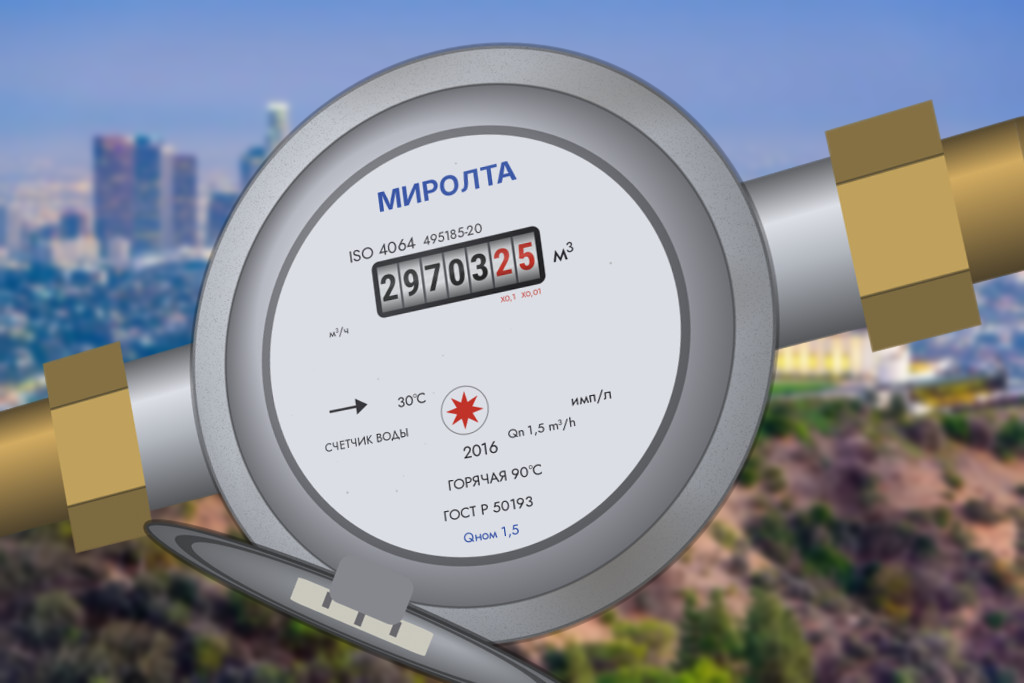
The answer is 29703.25 m³
